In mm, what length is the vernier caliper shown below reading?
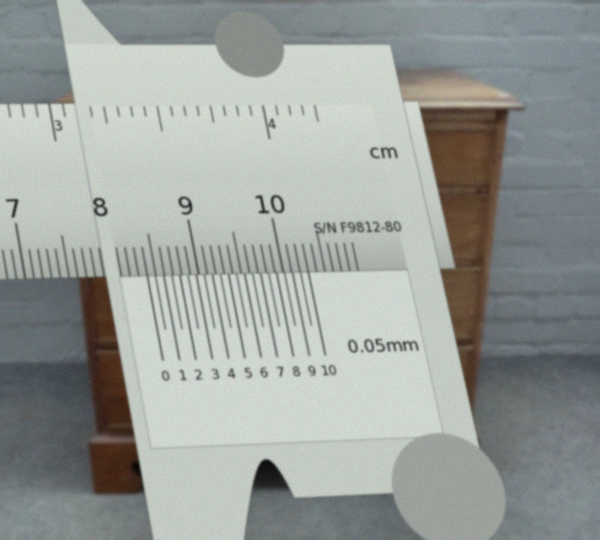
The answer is 84.0 mm
